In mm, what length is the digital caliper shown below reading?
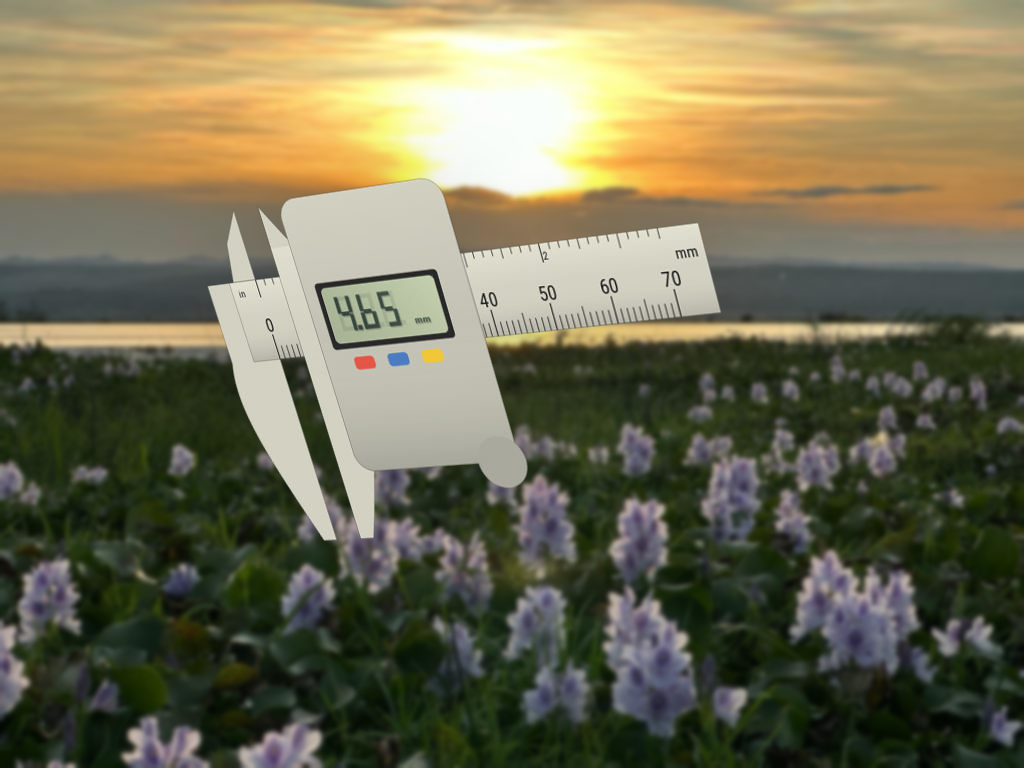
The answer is 4.65 mm
